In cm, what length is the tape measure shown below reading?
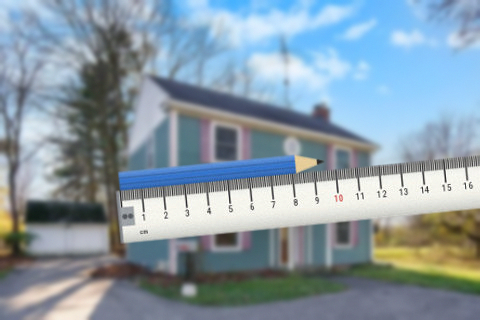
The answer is 9.5 cm
